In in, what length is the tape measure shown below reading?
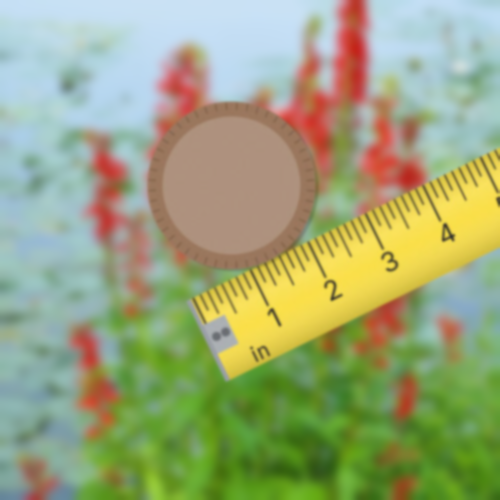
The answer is 2.625 in
